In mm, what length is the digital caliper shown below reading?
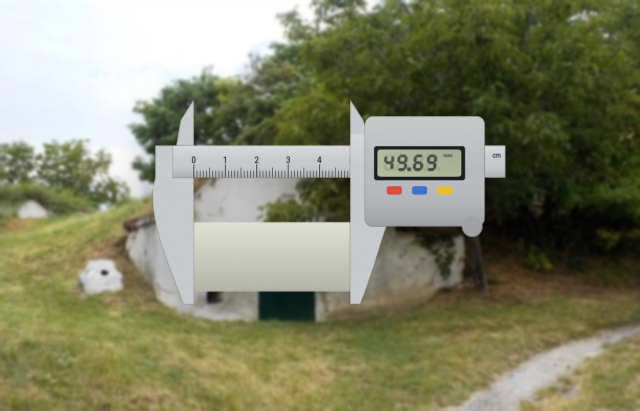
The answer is 49.69 mm
